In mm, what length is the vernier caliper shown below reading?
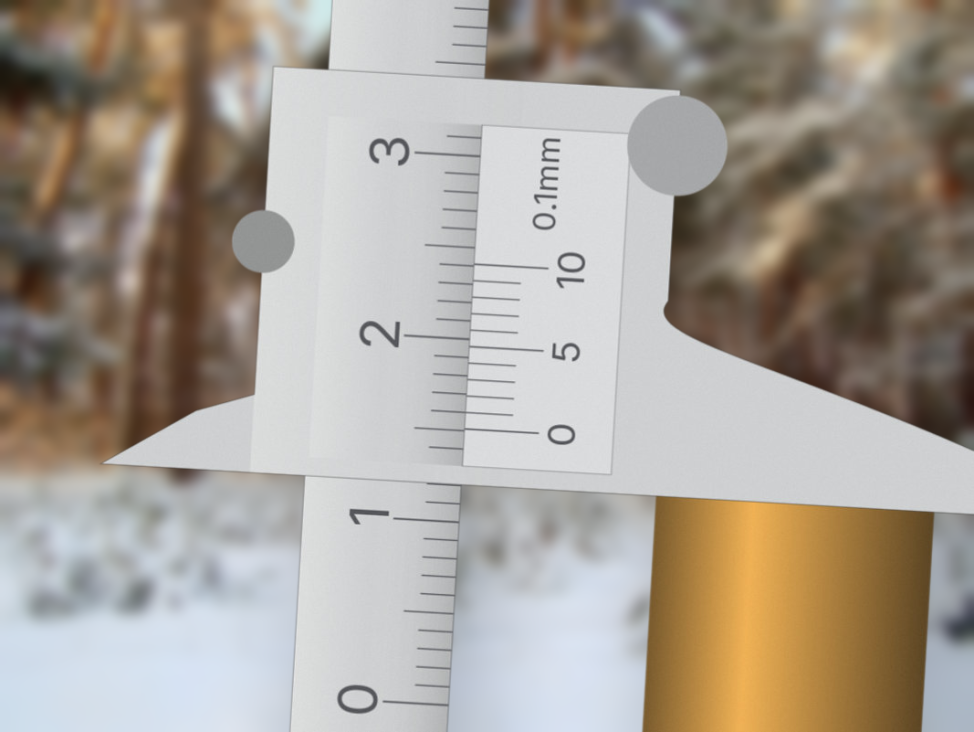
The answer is 15.1 mm
